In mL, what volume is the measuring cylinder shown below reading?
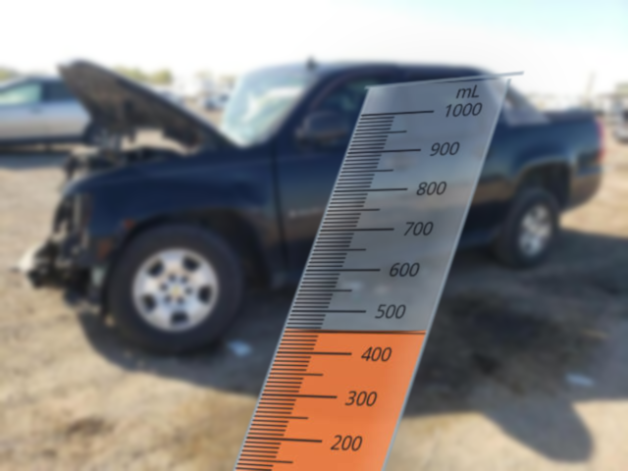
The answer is 450 mL
